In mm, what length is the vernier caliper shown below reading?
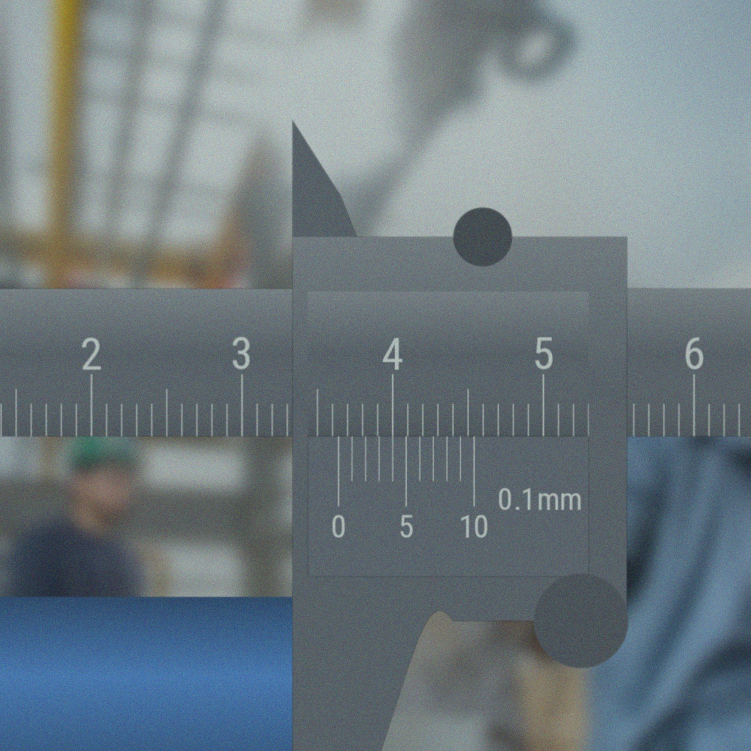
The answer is 36.4 mm
